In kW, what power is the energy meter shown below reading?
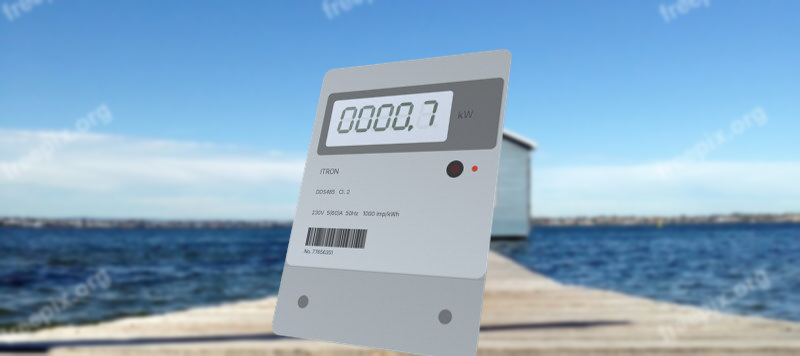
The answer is 0.7 kW
